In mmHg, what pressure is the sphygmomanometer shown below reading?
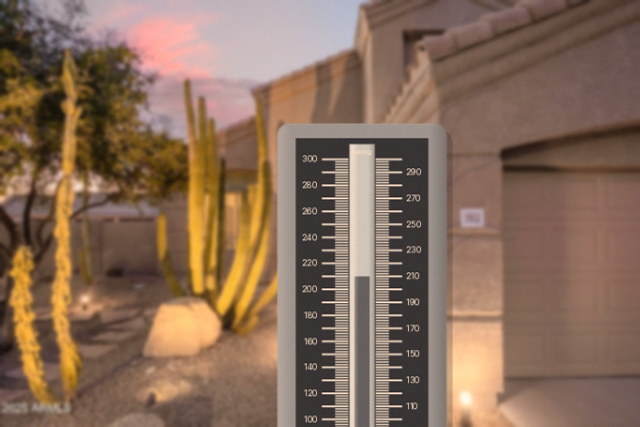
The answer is 210 mmHg
